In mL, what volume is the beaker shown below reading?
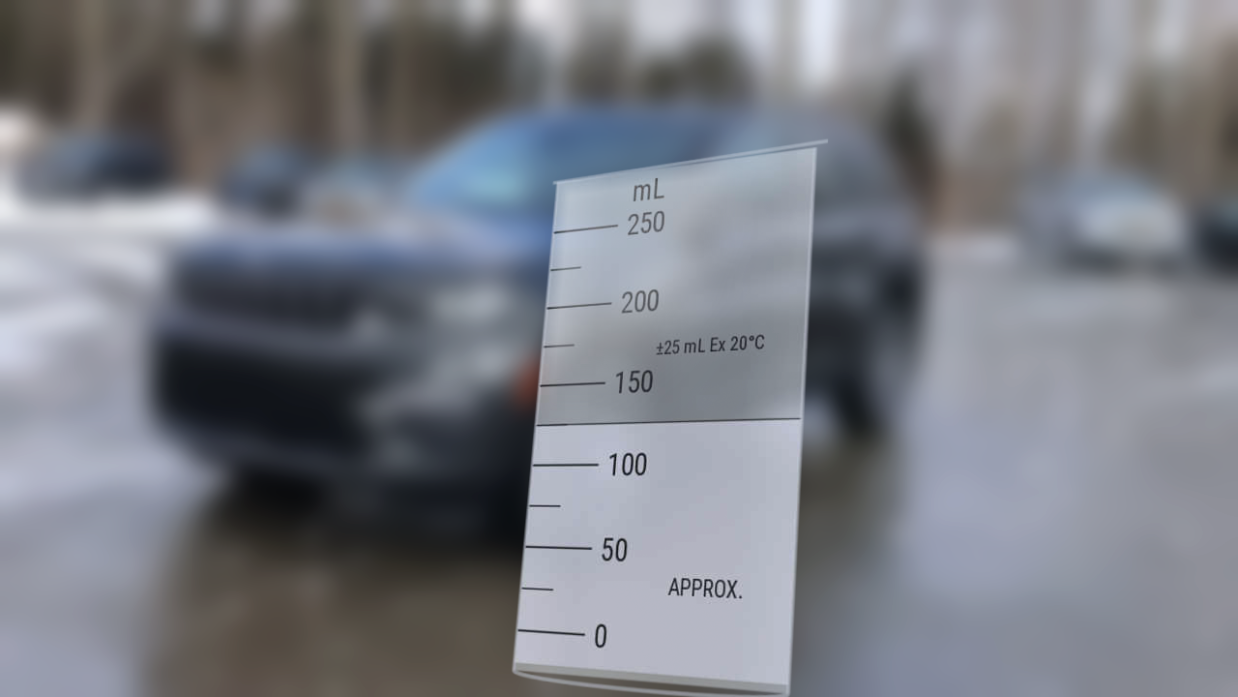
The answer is 125 mL
